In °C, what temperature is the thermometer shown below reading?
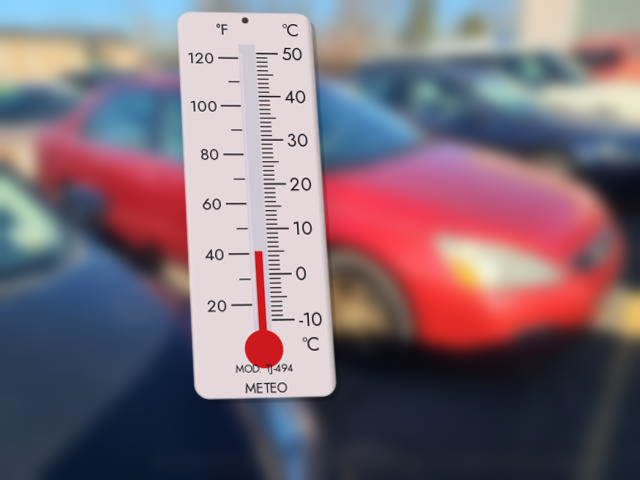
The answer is 5 °C
